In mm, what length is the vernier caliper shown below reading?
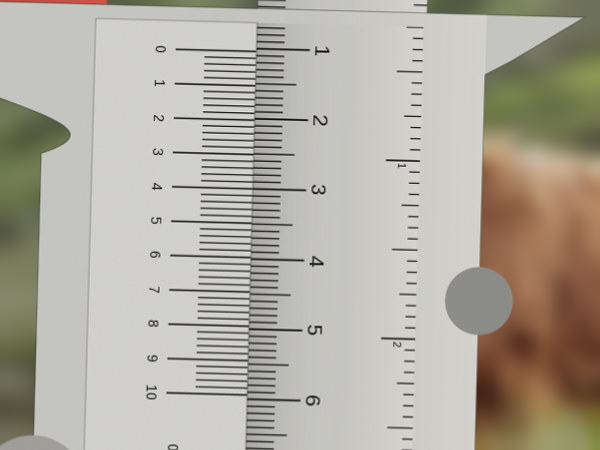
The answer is 10.4 mm
